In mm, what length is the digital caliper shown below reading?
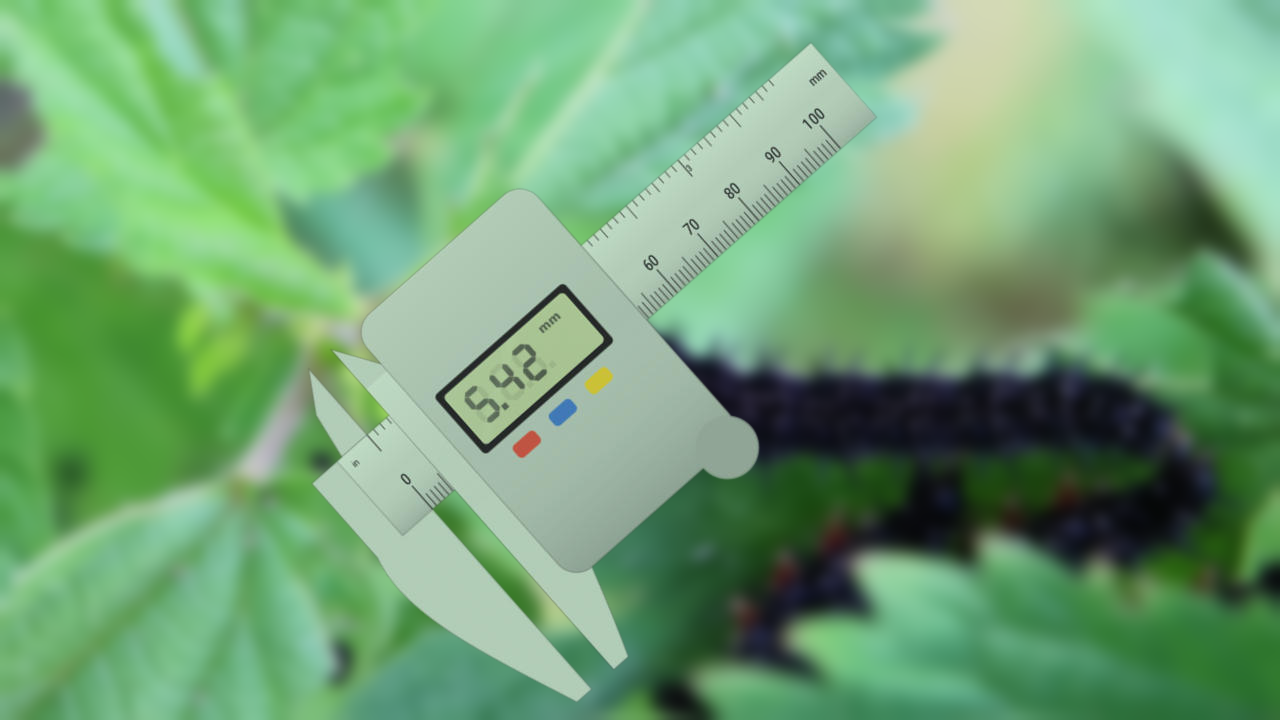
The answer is 5.42 mm
